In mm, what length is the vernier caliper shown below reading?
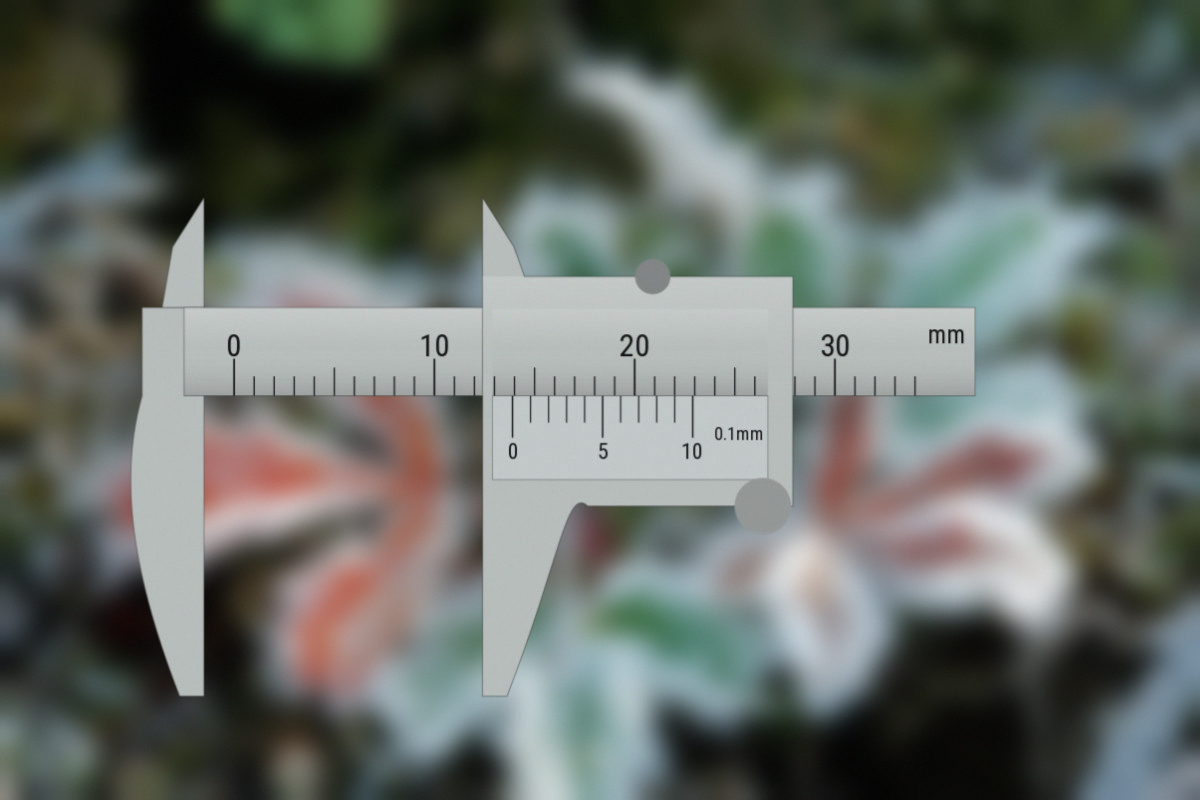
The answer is 13.9 mm
